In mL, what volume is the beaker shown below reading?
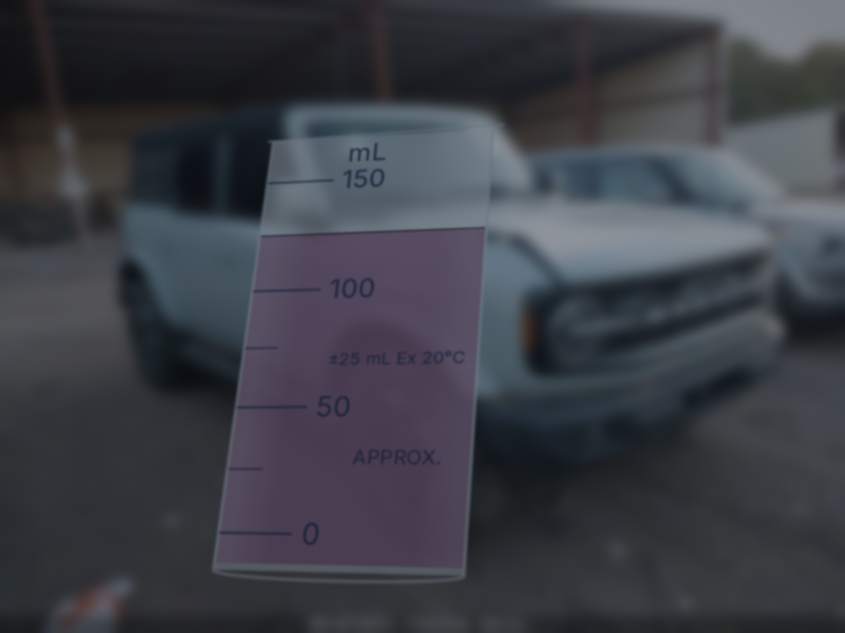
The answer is 125 mL
